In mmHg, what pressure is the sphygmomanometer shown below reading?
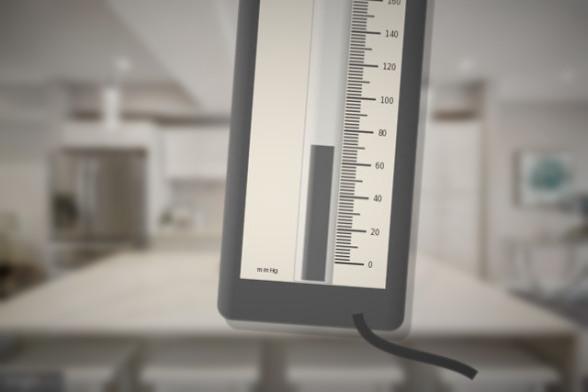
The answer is 70 mmHg
